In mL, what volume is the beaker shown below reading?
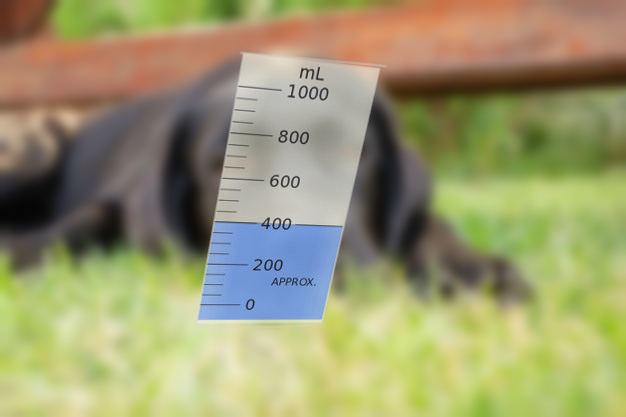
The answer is 400 mL
